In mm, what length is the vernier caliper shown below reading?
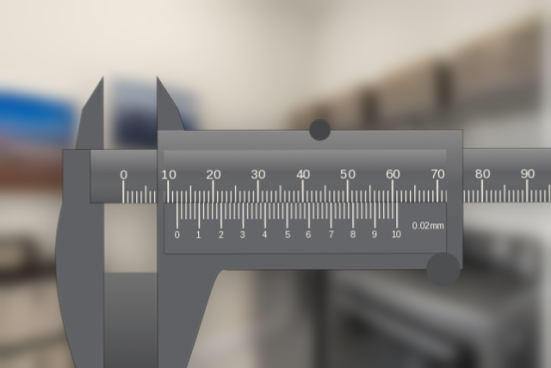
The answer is 12.0 mm
